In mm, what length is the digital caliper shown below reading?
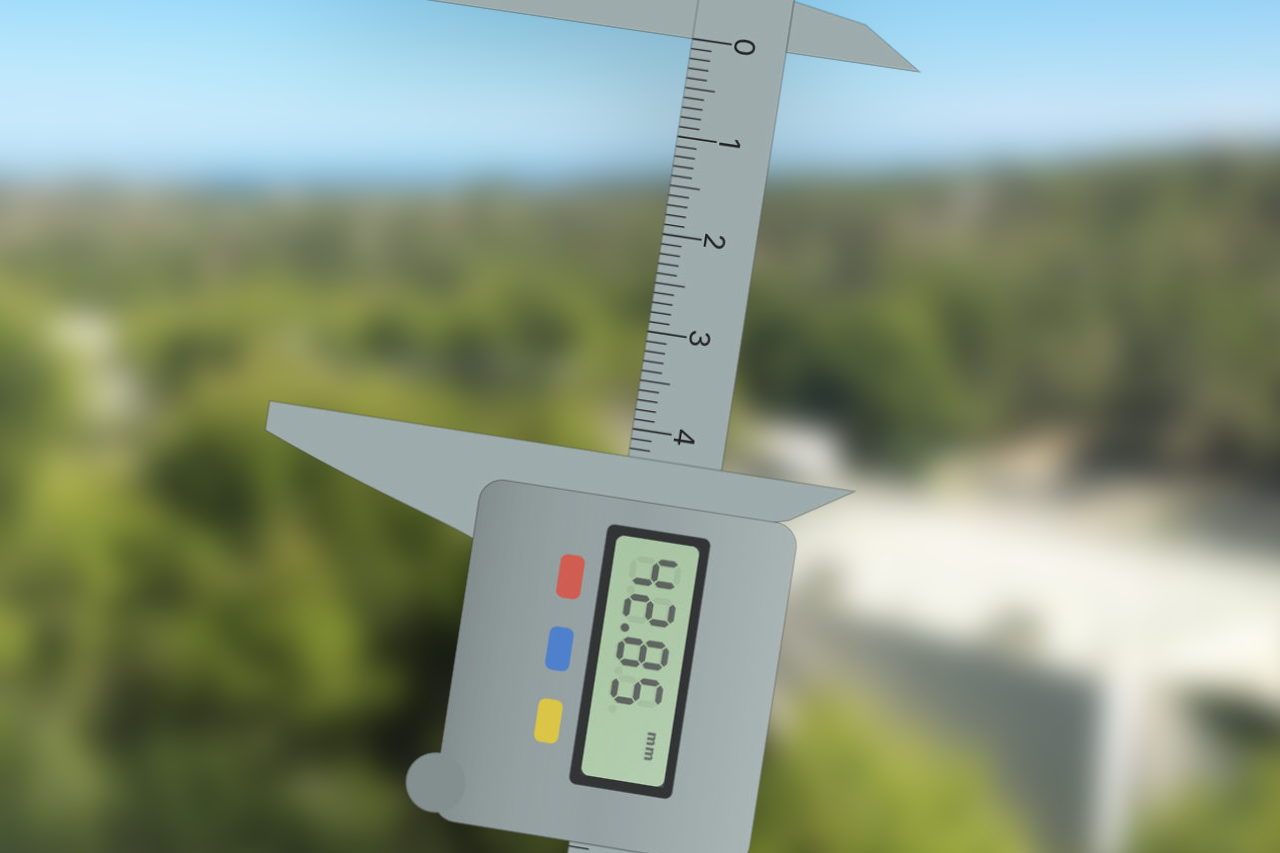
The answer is 42.85 mm
